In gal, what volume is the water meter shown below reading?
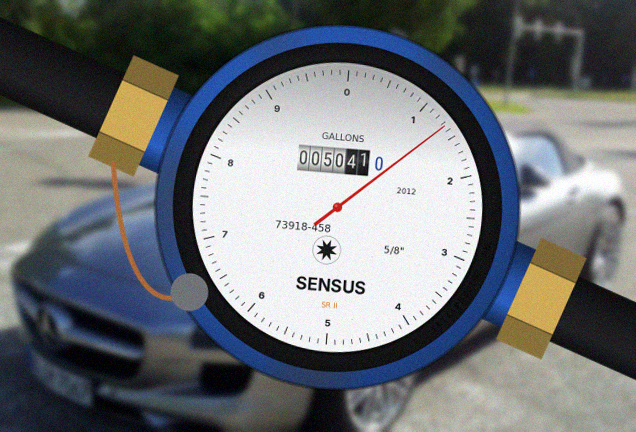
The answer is 50411.3 gal
